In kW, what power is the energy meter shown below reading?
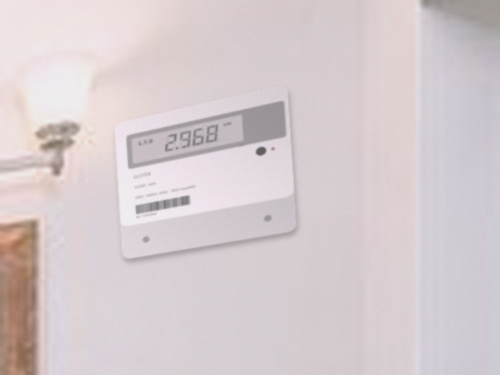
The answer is 2.968 kW
